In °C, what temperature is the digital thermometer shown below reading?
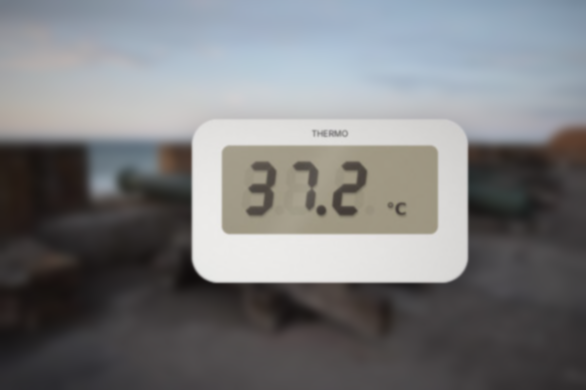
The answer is 37.2 °C
